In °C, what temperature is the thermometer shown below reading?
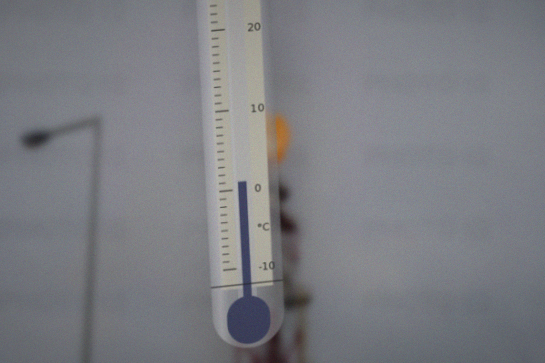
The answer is 1 °C
